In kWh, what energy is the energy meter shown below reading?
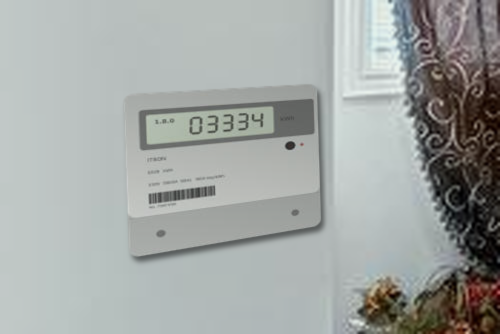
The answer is 3334 kWh
